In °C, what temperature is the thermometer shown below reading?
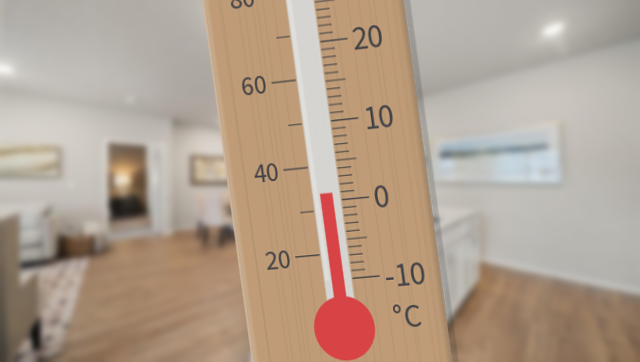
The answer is 1 °C
